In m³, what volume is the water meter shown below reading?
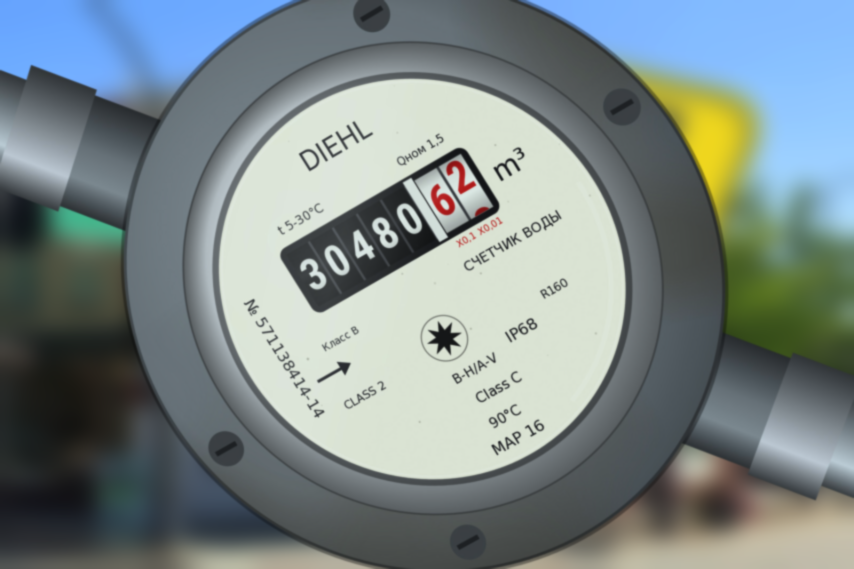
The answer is 30480.62 m³
